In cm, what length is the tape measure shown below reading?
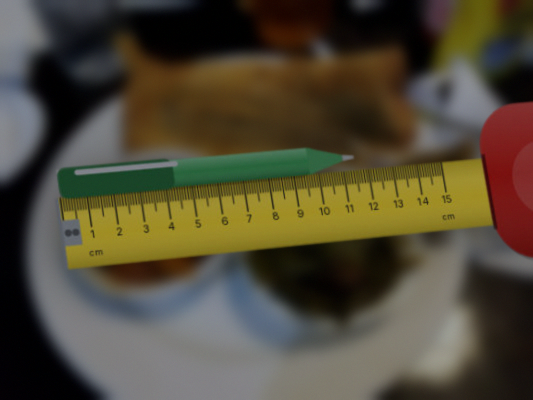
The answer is 11.5 cm
